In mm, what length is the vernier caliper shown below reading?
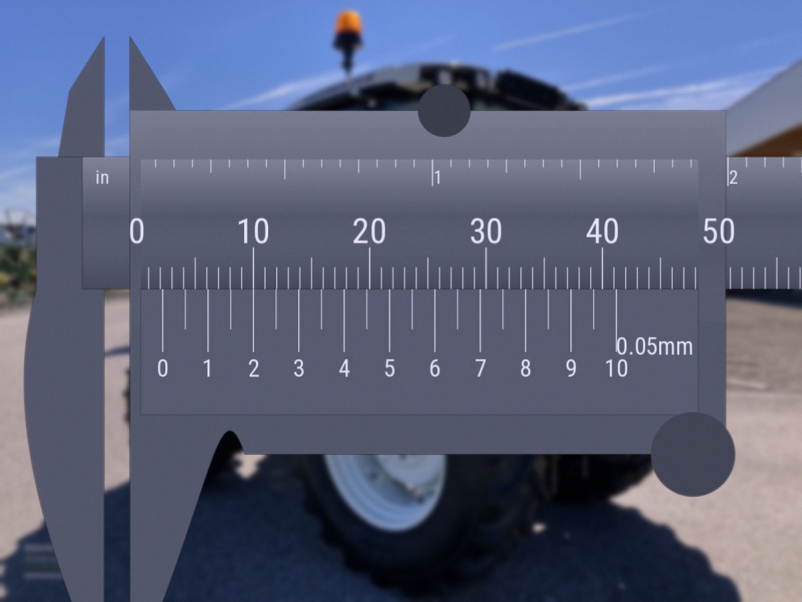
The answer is 2.2 mm
